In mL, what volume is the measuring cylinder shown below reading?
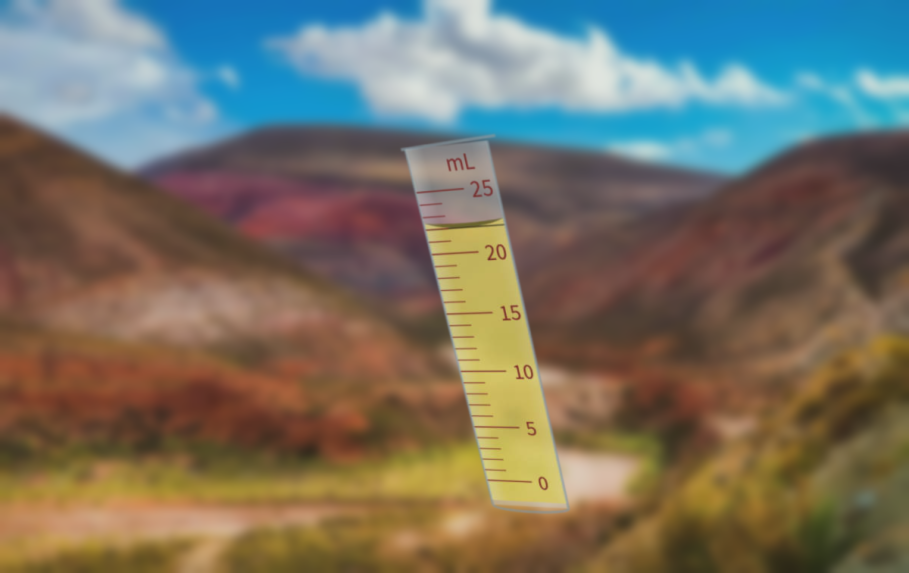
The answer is 22 mL
